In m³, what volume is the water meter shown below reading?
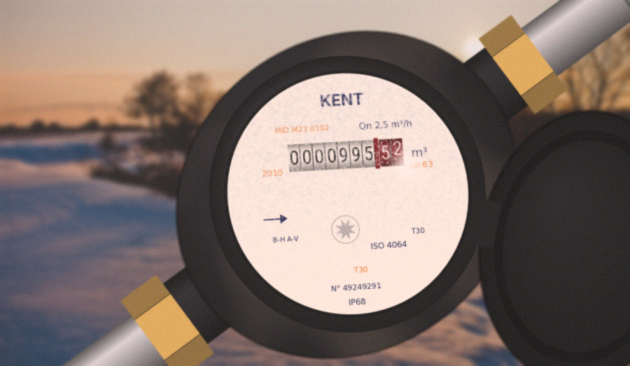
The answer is 995.52 m³
